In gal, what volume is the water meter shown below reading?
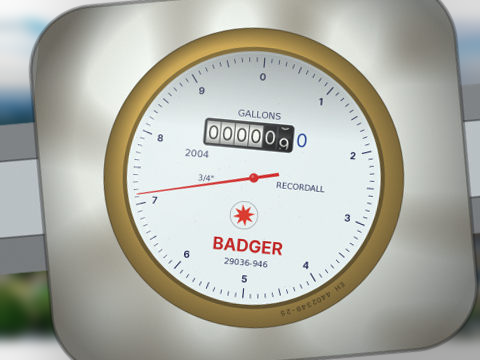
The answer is 87.1 gal
